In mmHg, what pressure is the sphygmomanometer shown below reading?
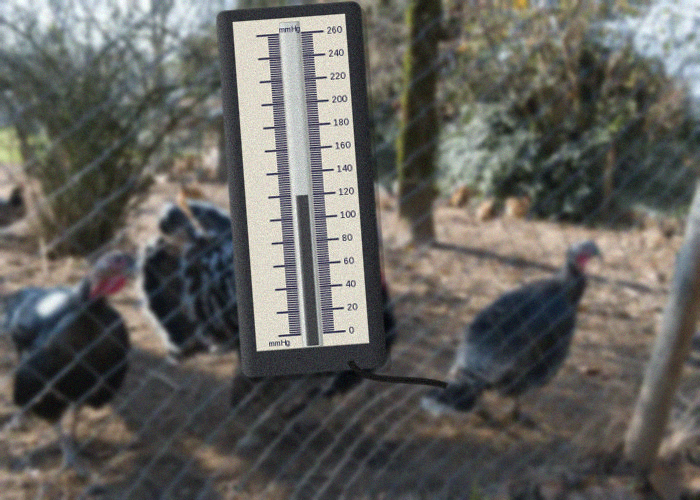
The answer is 120 mmHg
